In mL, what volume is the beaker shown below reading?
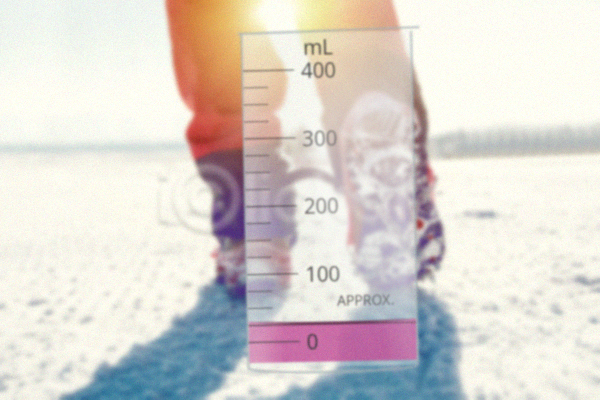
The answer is 25 mL
